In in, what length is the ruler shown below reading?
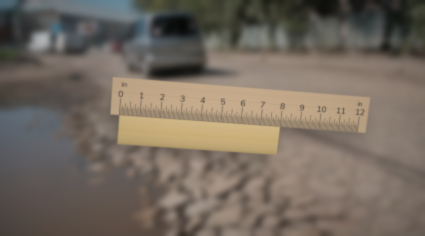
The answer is 8 in
